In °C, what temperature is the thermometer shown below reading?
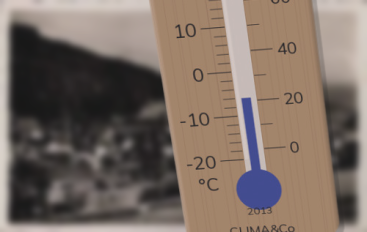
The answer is -6 °C
